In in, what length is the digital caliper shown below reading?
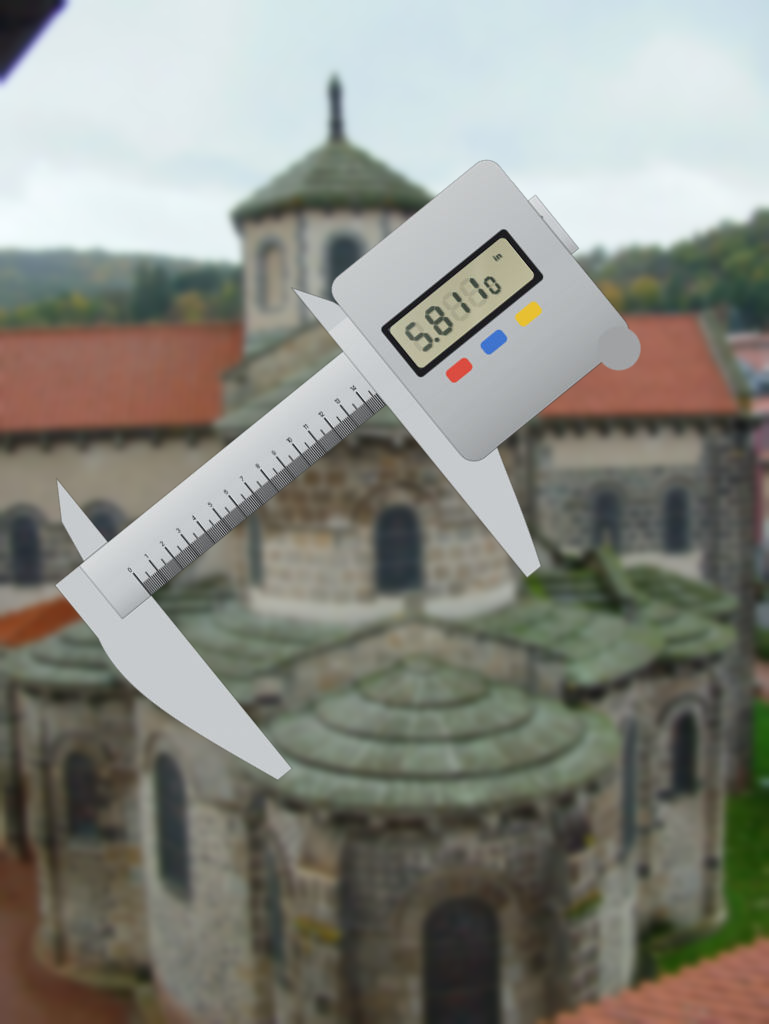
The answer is 5.8110 in
